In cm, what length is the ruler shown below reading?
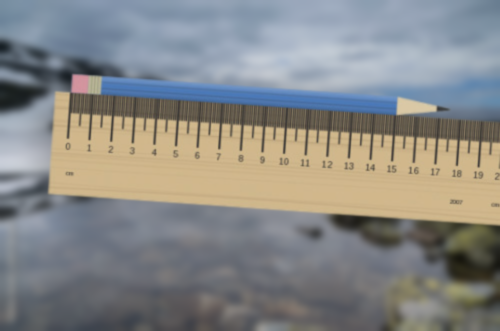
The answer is 17.5 cm
